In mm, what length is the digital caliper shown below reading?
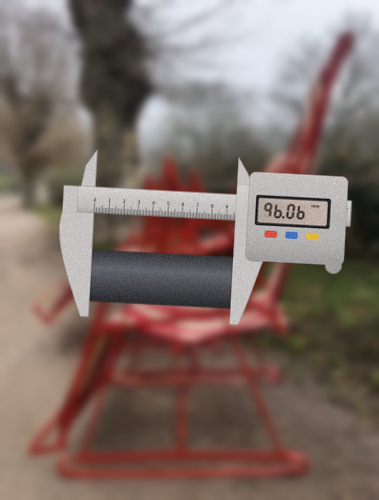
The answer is 96.06 mm
